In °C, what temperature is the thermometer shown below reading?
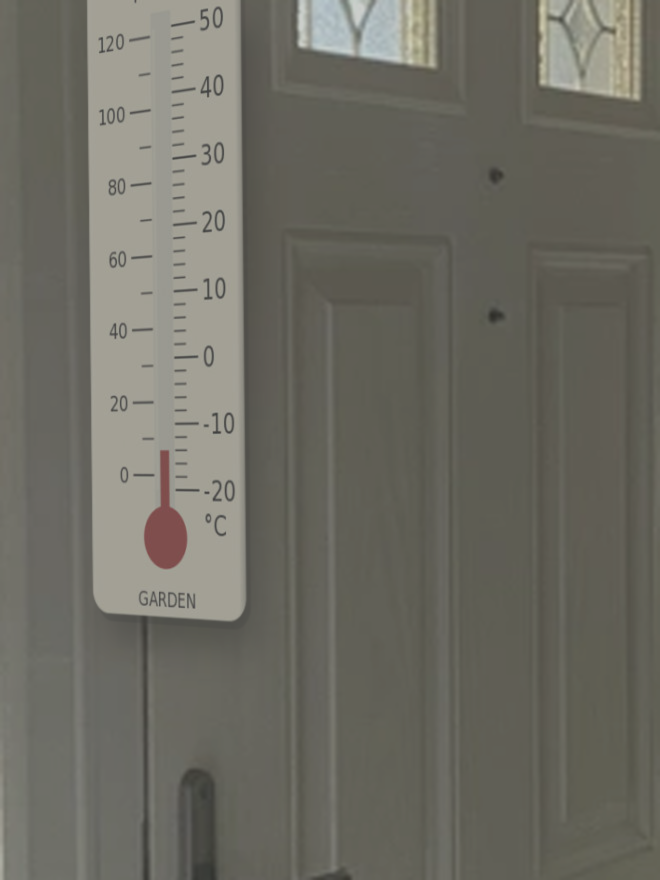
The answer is -14 °C
